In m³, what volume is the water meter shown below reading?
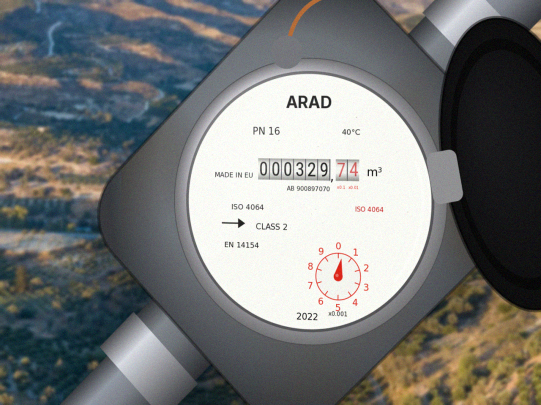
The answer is 329.740 m³
